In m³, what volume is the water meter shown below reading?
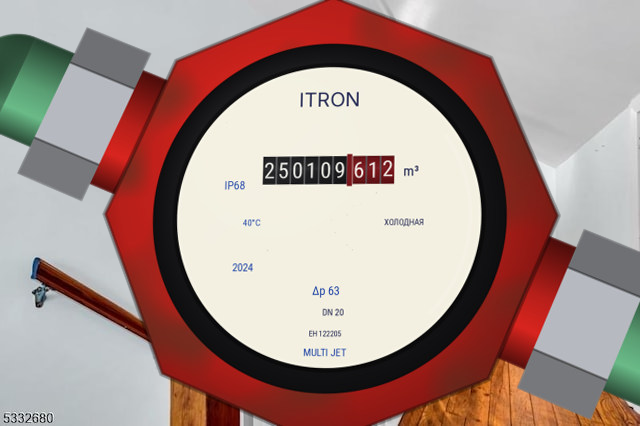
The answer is 250109.612 m³
